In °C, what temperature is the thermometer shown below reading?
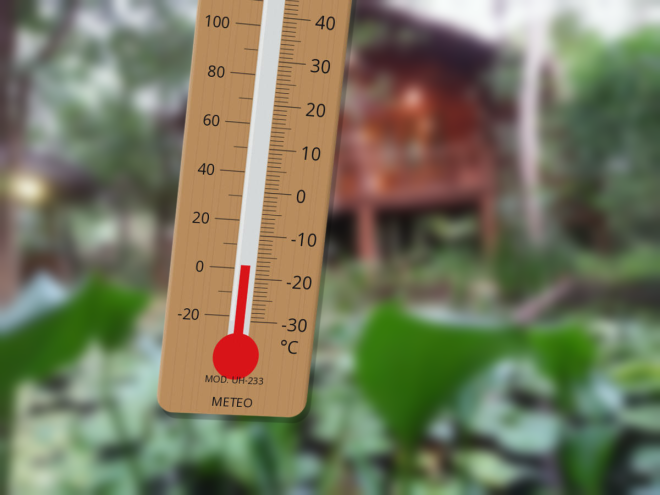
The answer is -17 °C
